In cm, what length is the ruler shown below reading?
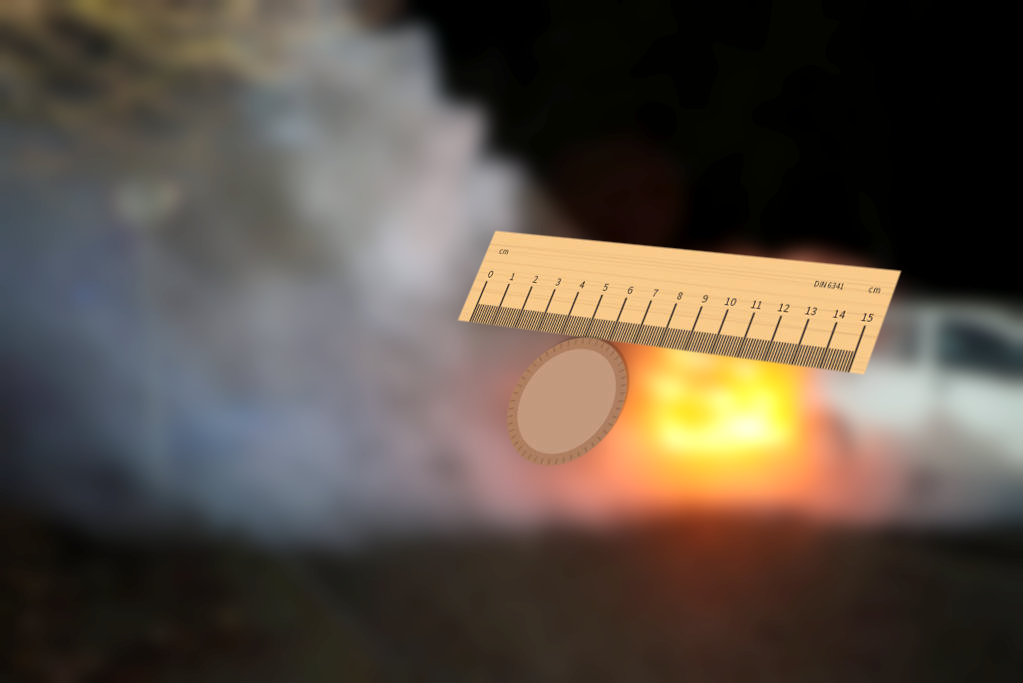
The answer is 4.5 cm
